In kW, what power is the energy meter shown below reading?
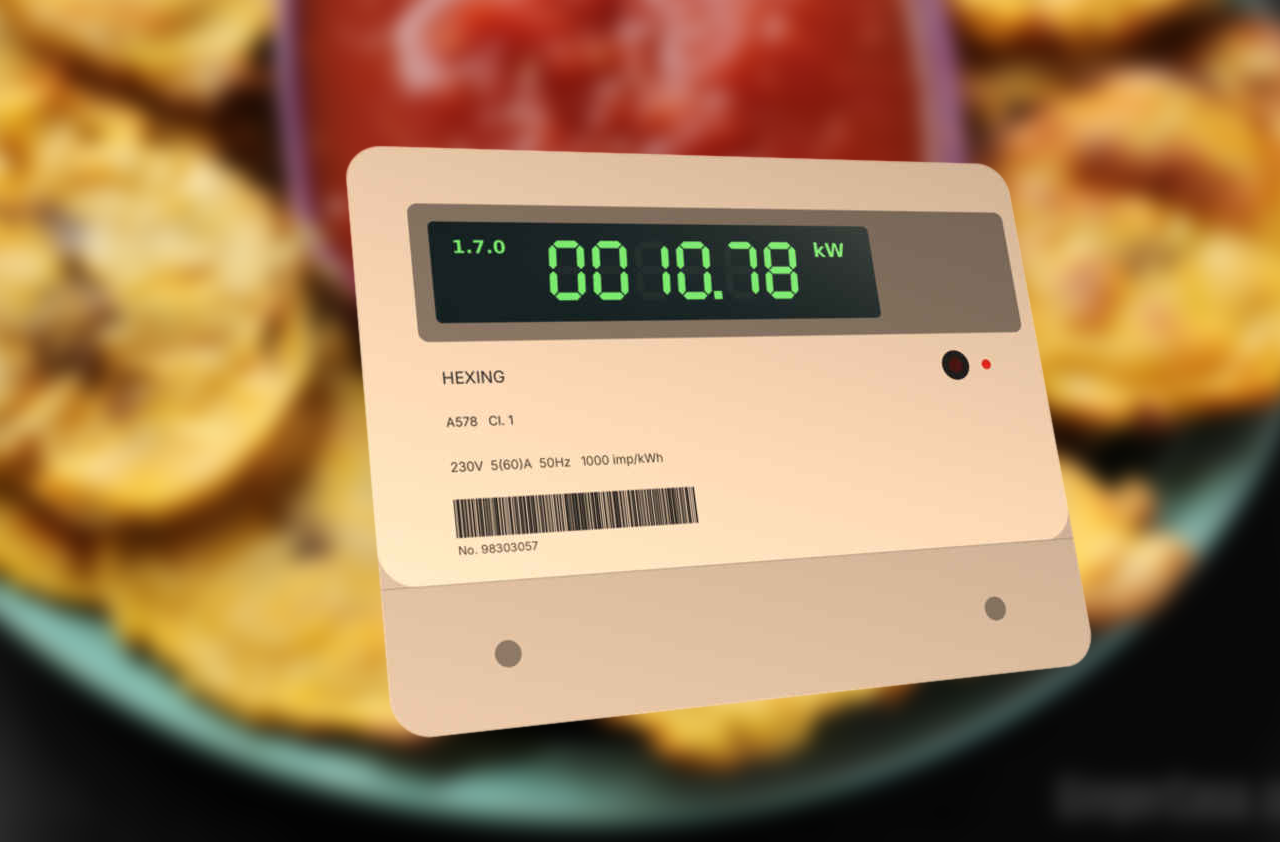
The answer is 10.78 kW
